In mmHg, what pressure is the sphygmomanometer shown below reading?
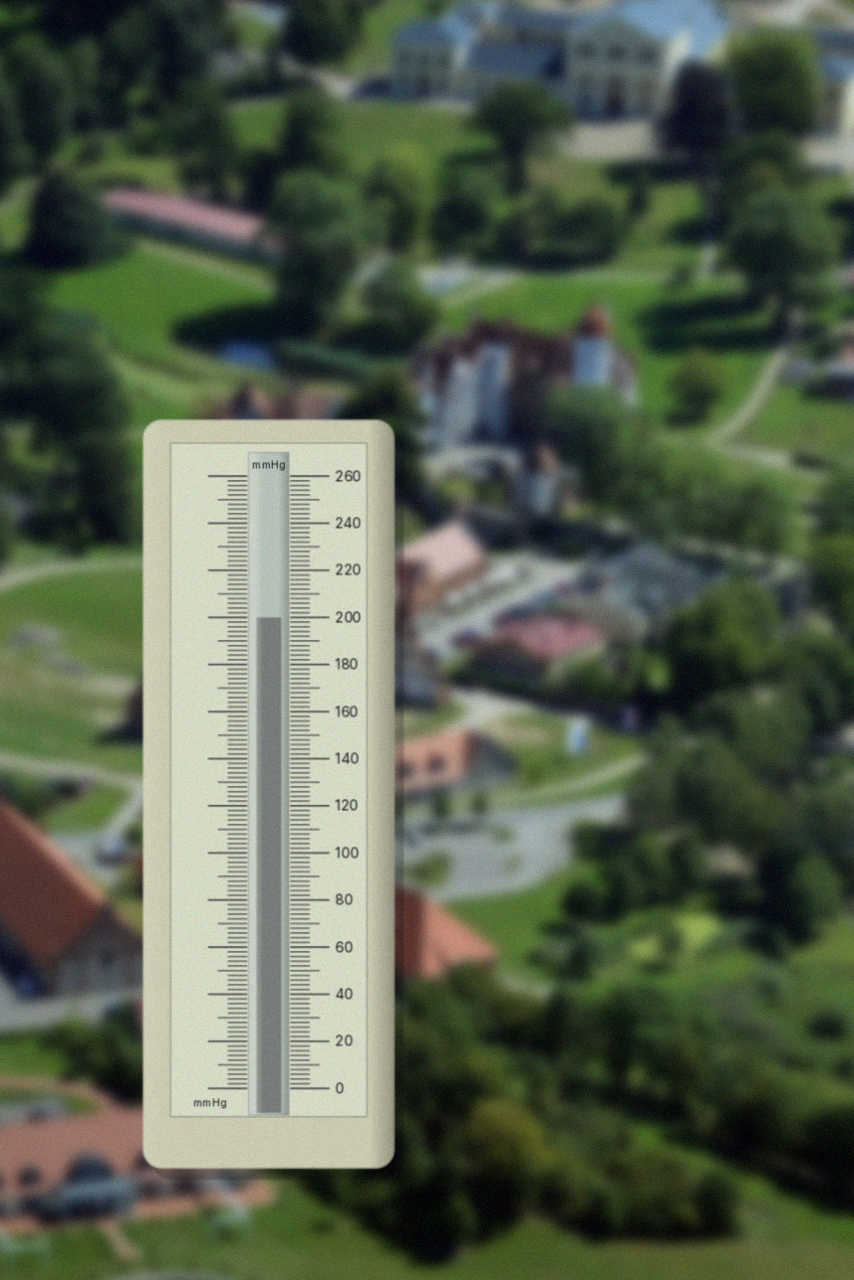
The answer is 200 mmHg
